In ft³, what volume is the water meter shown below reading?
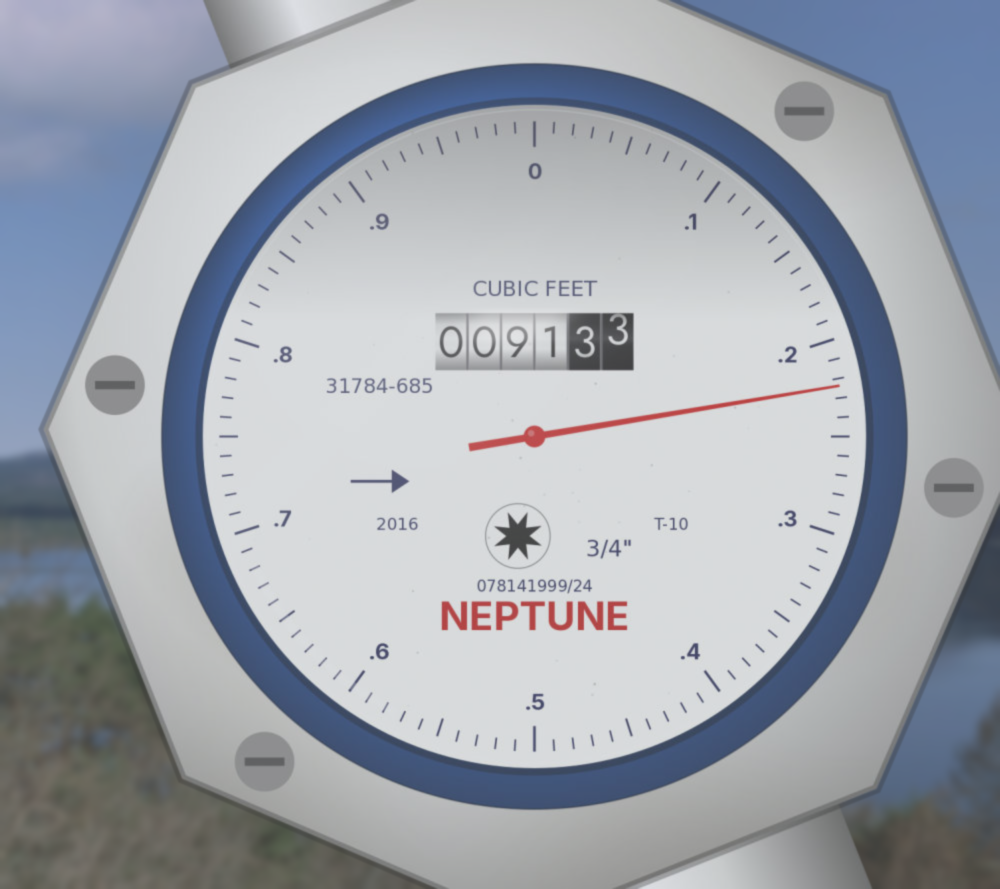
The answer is 9133.22 ft³
